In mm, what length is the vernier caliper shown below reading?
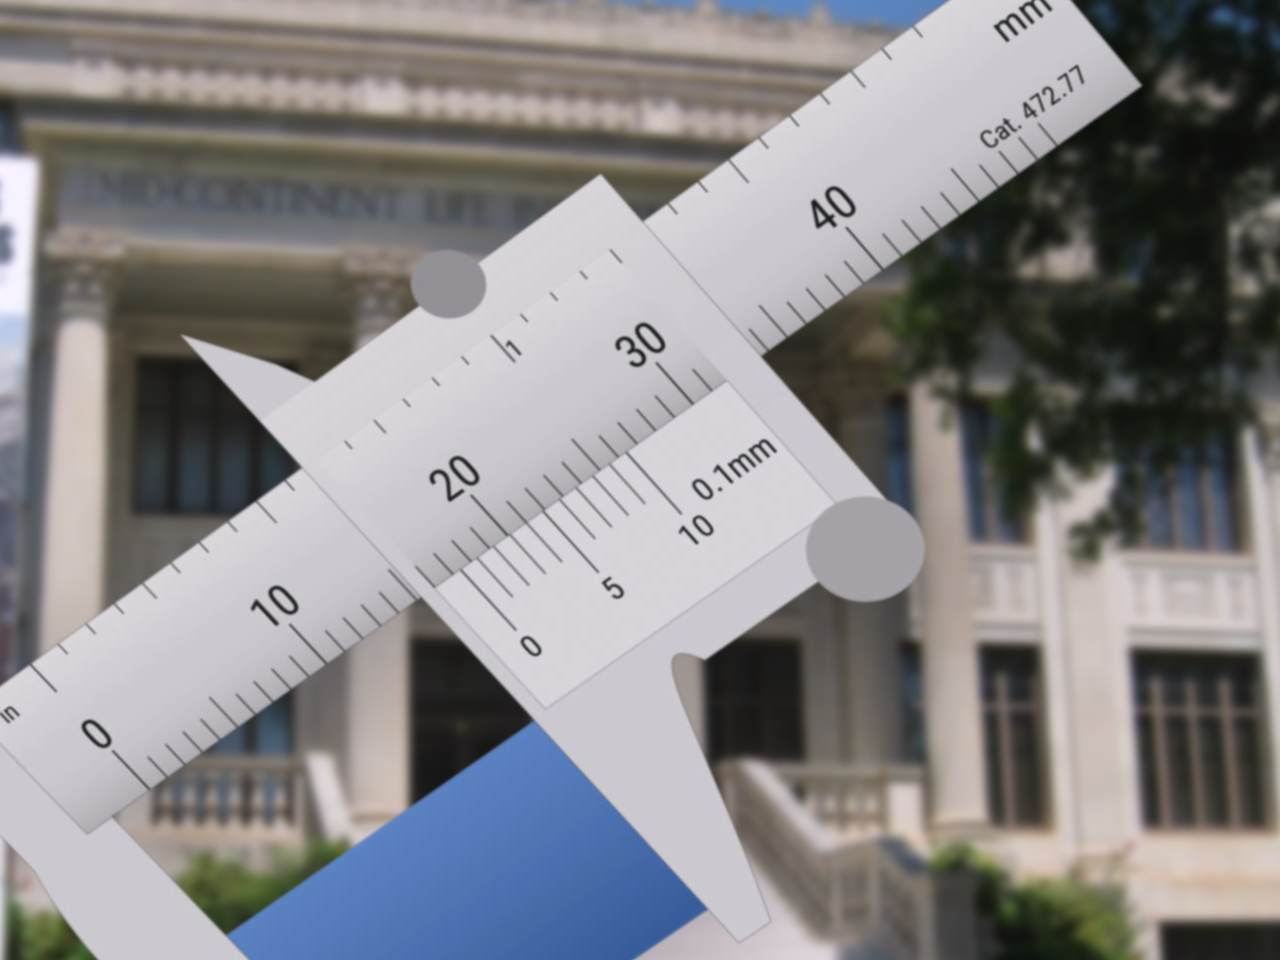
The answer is 17.4 mm
